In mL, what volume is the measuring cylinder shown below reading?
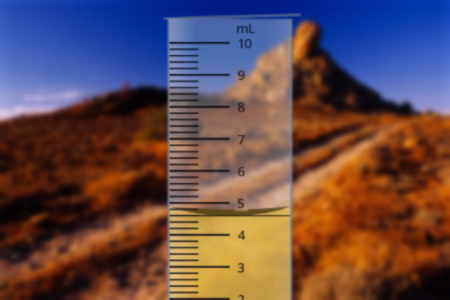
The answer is 4.6 mL
